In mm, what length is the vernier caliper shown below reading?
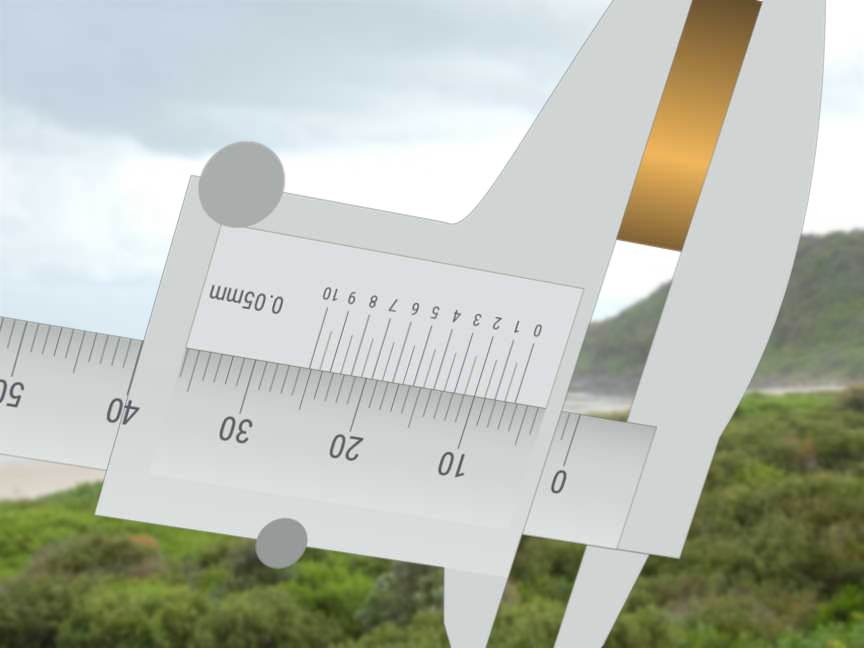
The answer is 6.2 mm
